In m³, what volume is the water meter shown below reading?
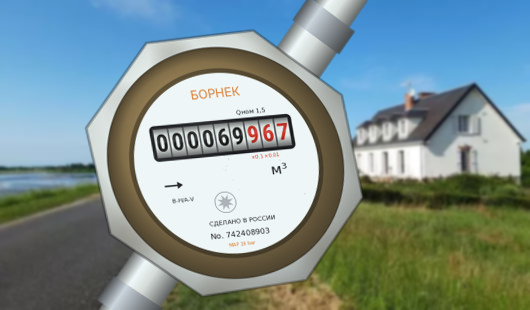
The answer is 69.967 m³
